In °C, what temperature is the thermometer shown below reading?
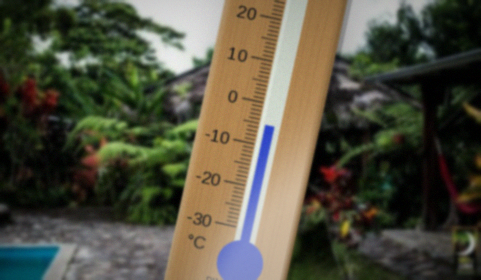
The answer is -5 °C
